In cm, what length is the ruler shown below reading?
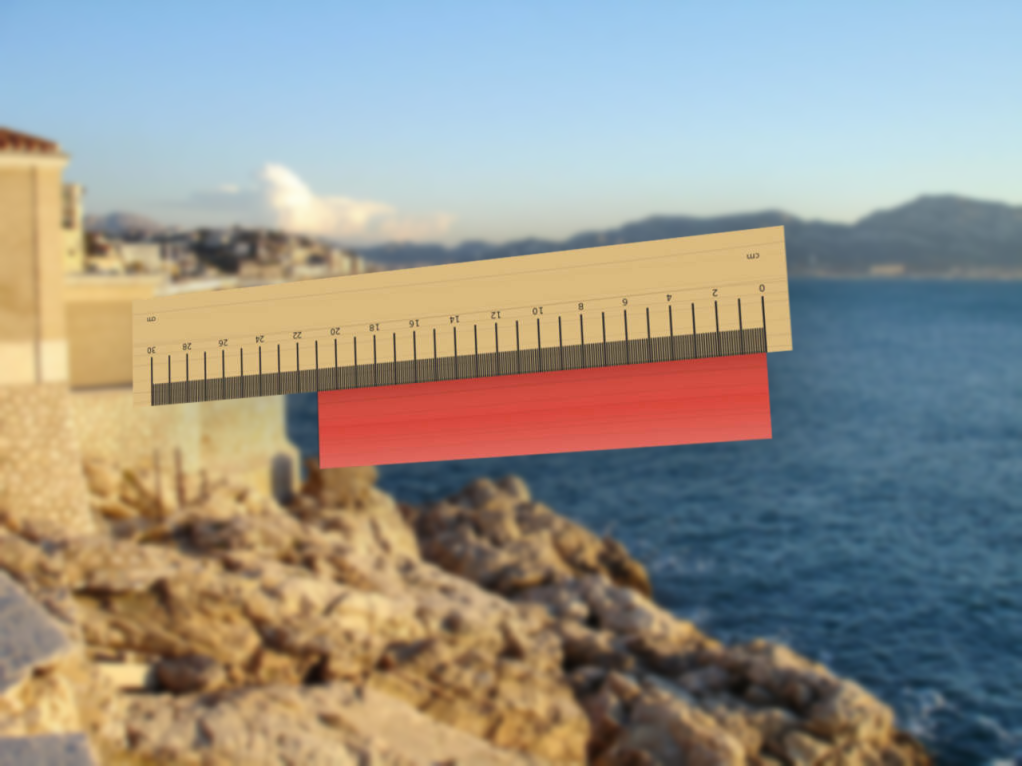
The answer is 21 cm
